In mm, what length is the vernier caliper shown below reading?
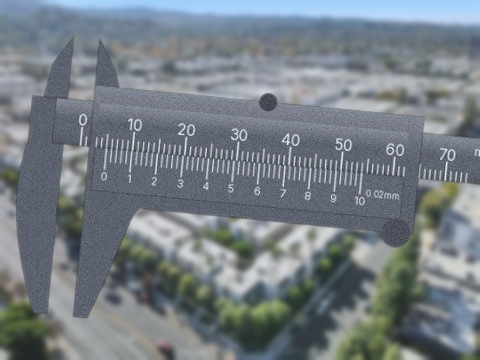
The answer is 5.0 mm
